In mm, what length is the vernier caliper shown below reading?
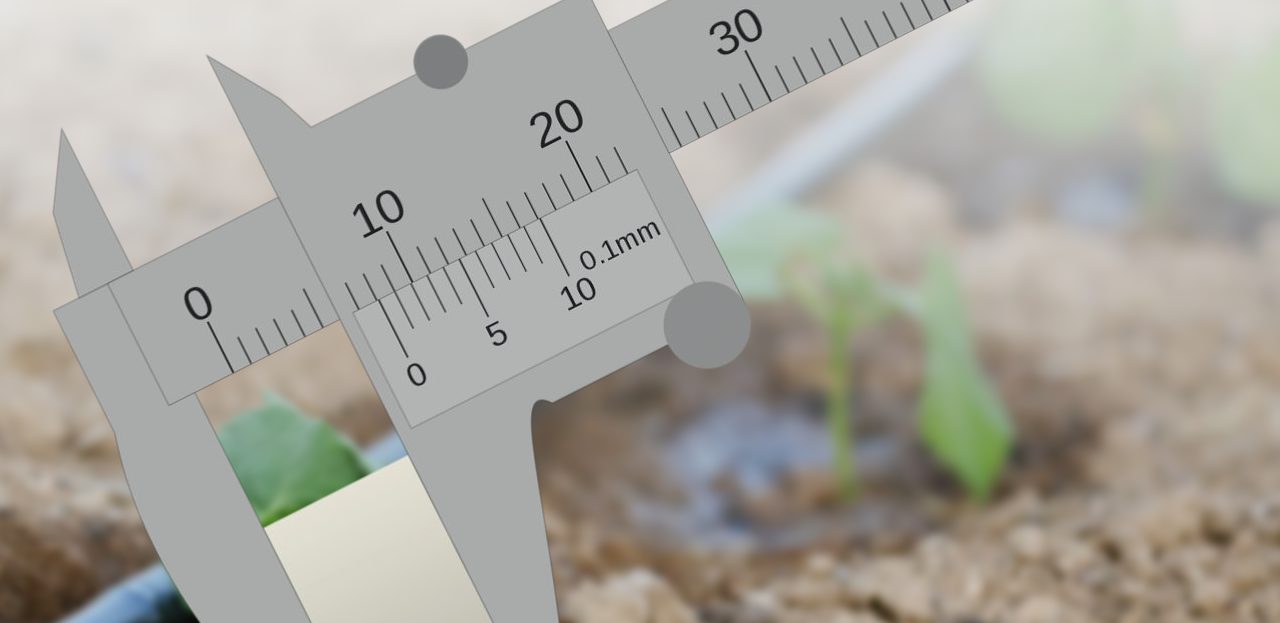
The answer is 8.1 mm
